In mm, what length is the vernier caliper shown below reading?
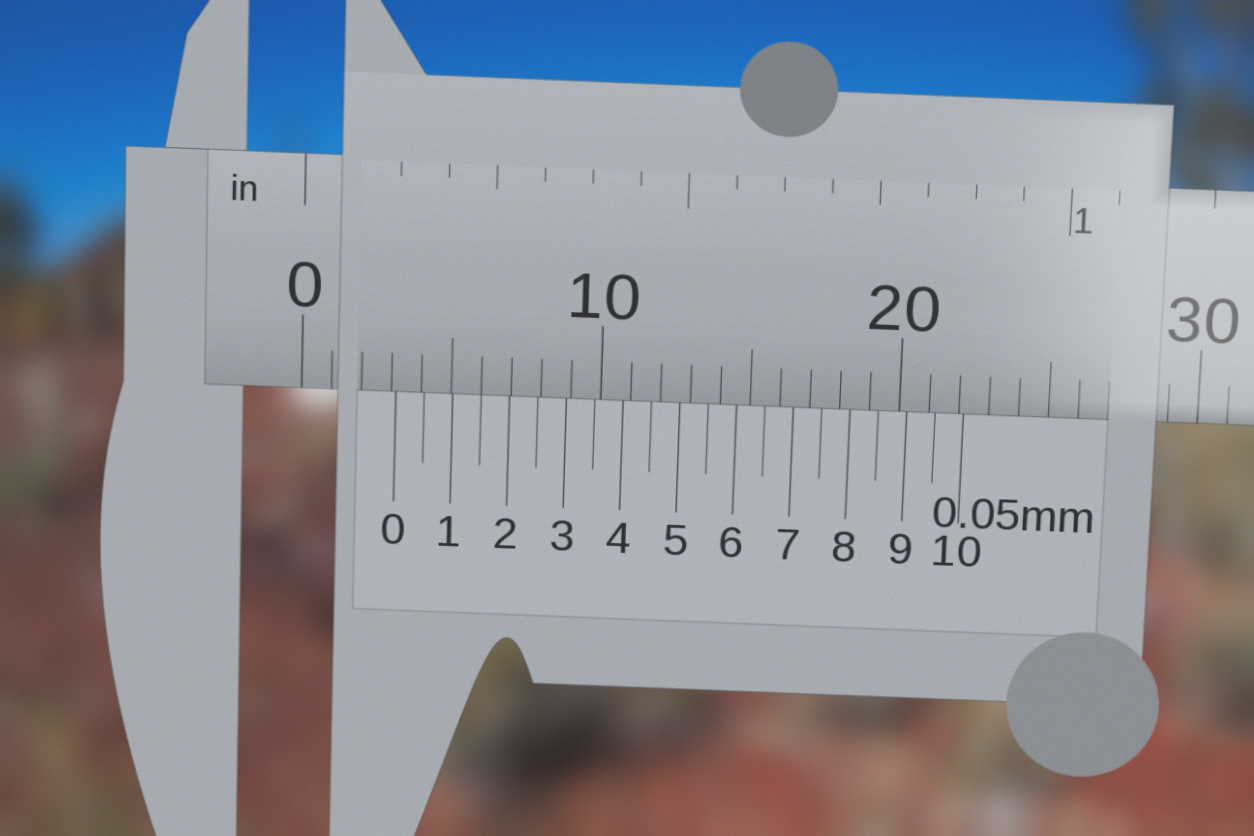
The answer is 3.15 mm
